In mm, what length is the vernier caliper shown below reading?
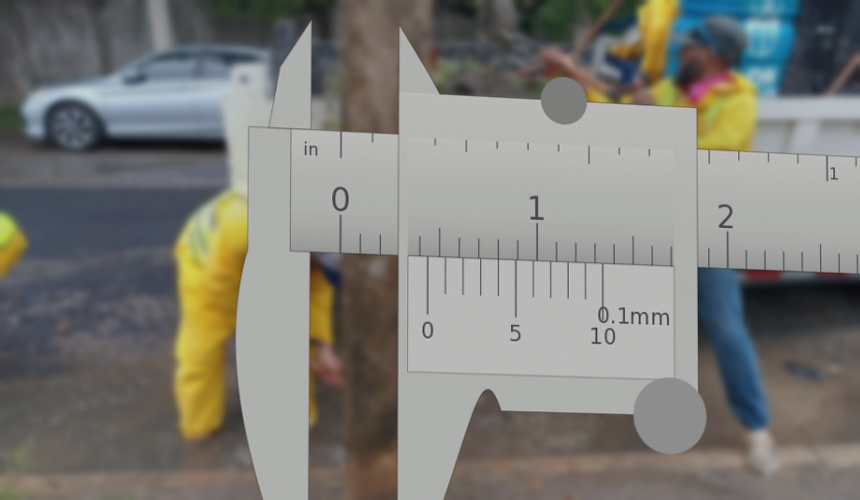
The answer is 4.4 mm
